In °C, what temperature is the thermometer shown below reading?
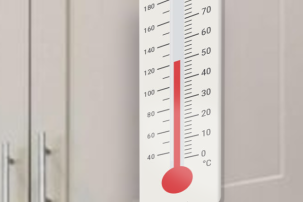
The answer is 50 °C
